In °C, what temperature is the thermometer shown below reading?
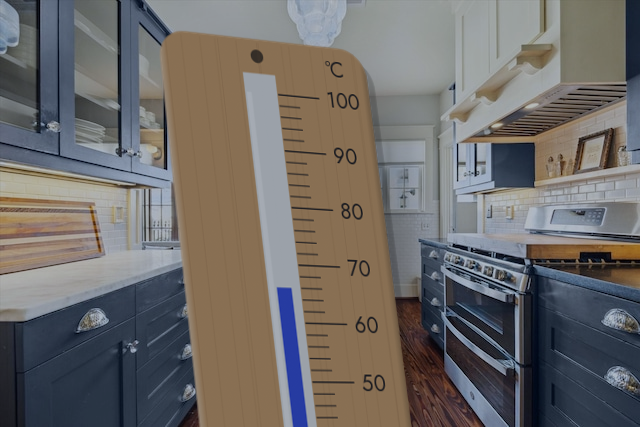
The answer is 66 °C
